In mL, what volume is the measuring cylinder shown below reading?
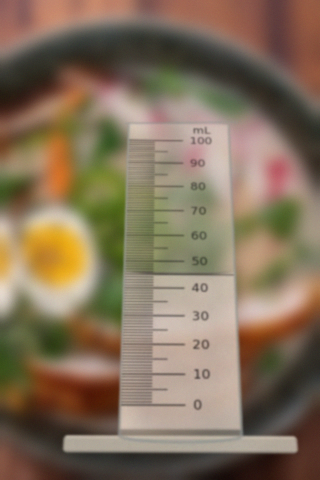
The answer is 45 mL
